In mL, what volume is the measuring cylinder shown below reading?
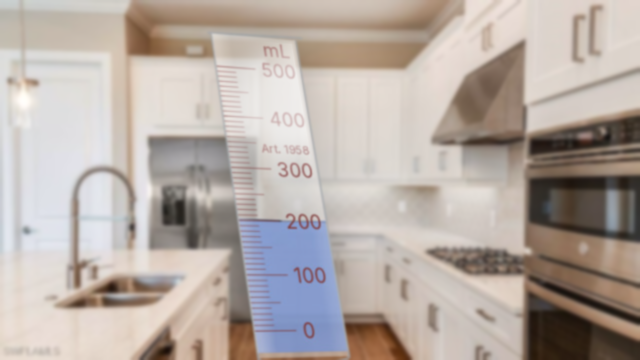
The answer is 200 mL
